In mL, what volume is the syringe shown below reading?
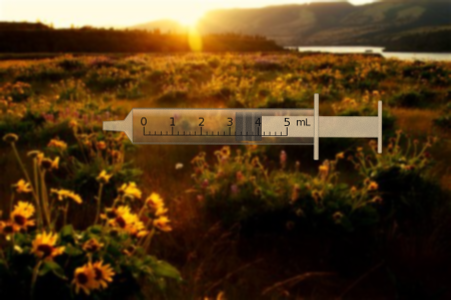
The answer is 3.2 mL
